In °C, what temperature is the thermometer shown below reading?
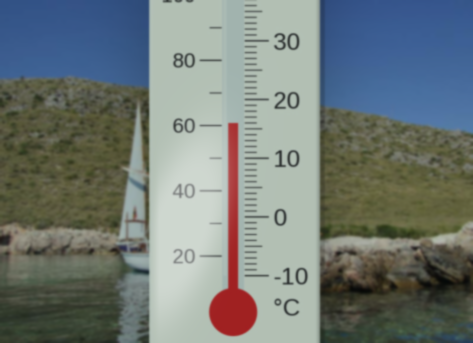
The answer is 16 °C
